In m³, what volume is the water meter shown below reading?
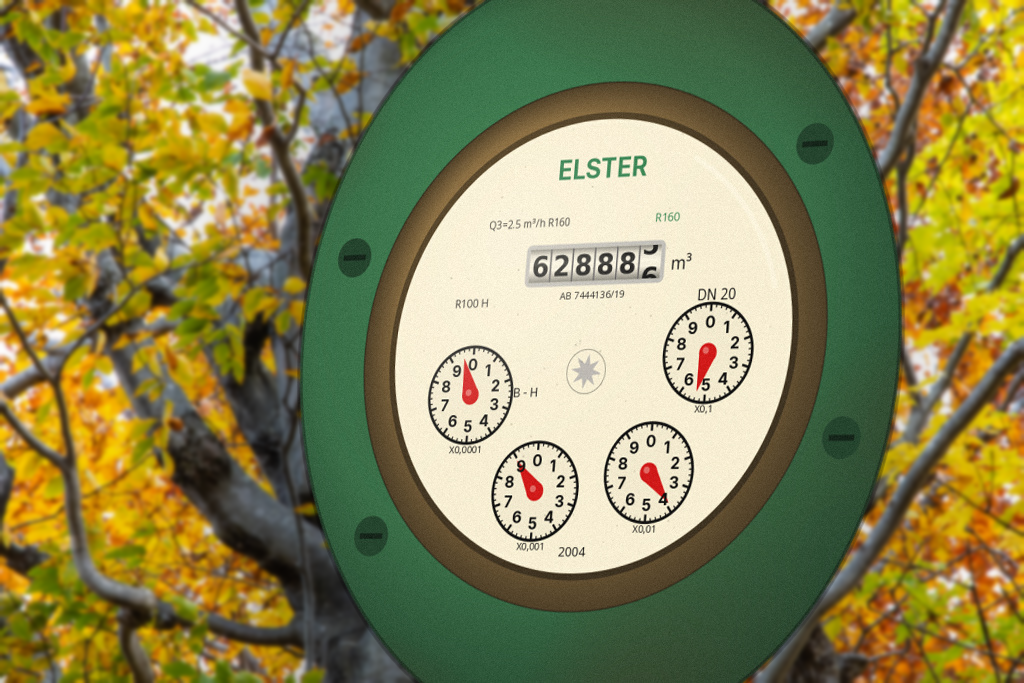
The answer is 628885.5389 m³
